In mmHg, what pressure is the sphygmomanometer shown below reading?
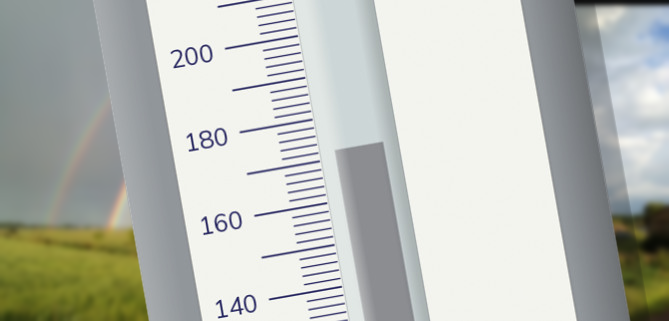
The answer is 172 mmHg
